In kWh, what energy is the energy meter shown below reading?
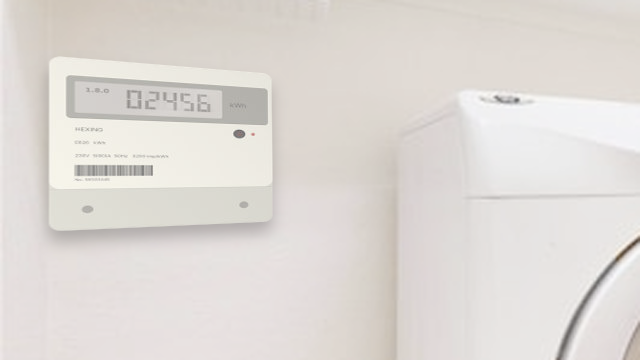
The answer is 2456 kWh
